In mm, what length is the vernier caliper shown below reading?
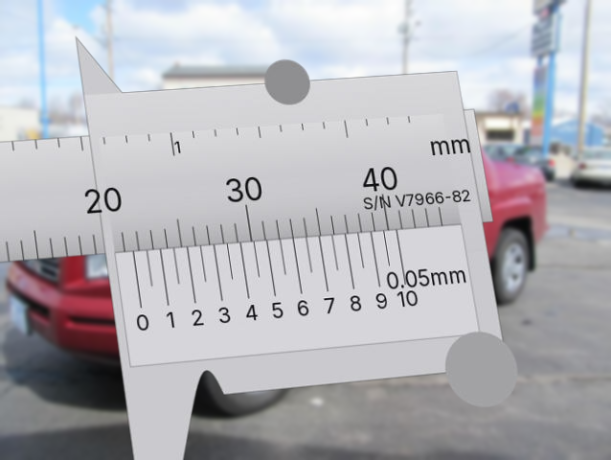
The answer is 21.6 mm
